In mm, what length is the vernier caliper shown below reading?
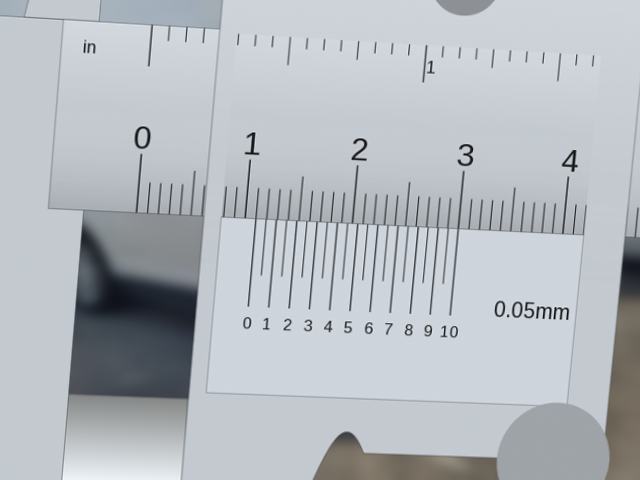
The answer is 11.0 mm
